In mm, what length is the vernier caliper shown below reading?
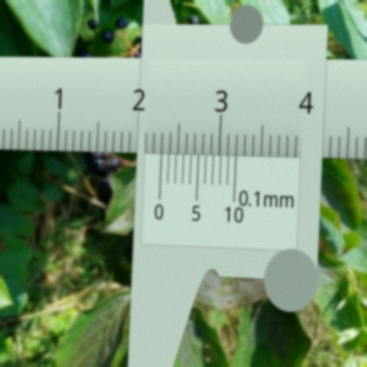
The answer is 23.0 mm
